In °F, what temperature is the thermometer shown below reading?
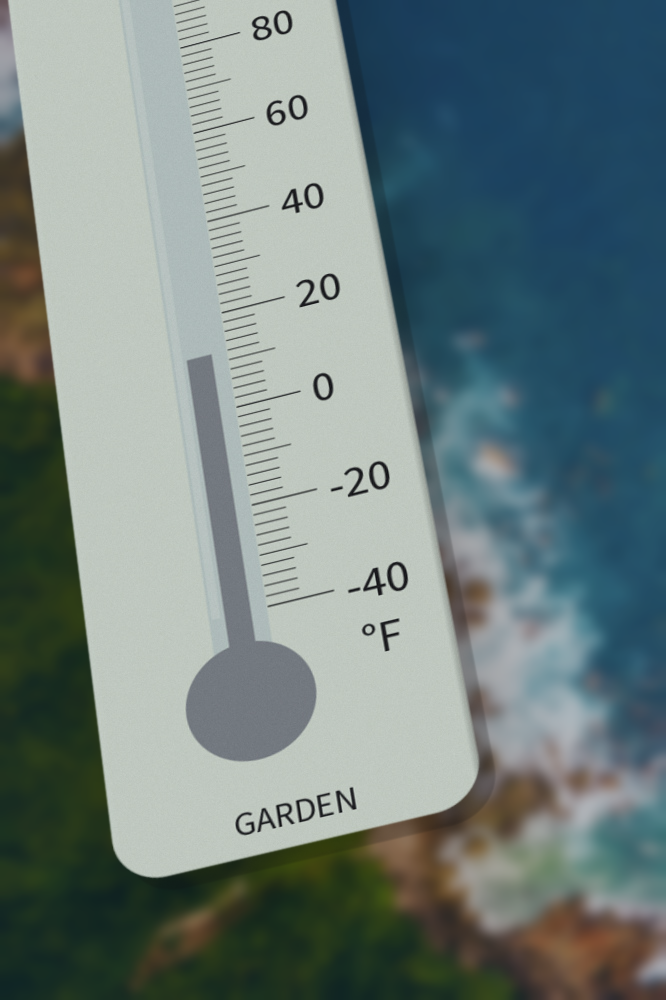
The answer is 12 °F
